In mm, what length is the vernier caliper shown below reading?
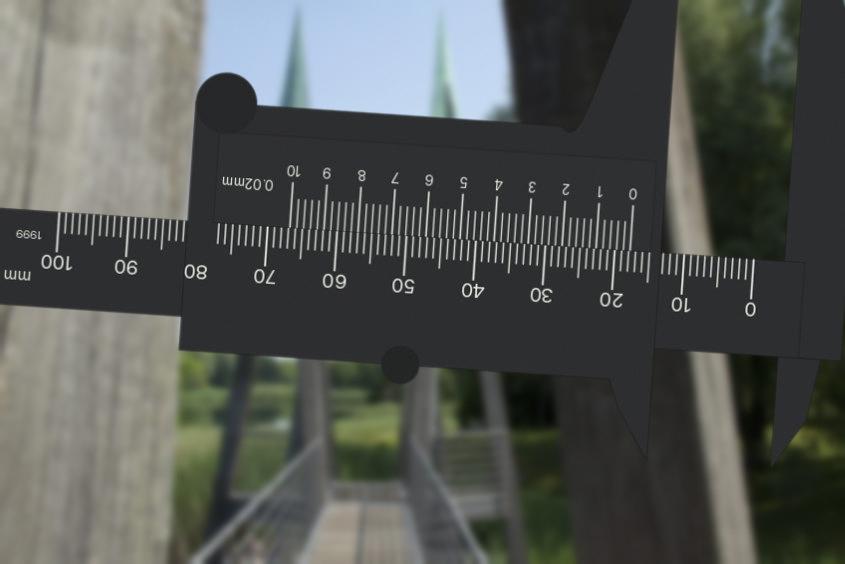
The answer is 17.8 mm
